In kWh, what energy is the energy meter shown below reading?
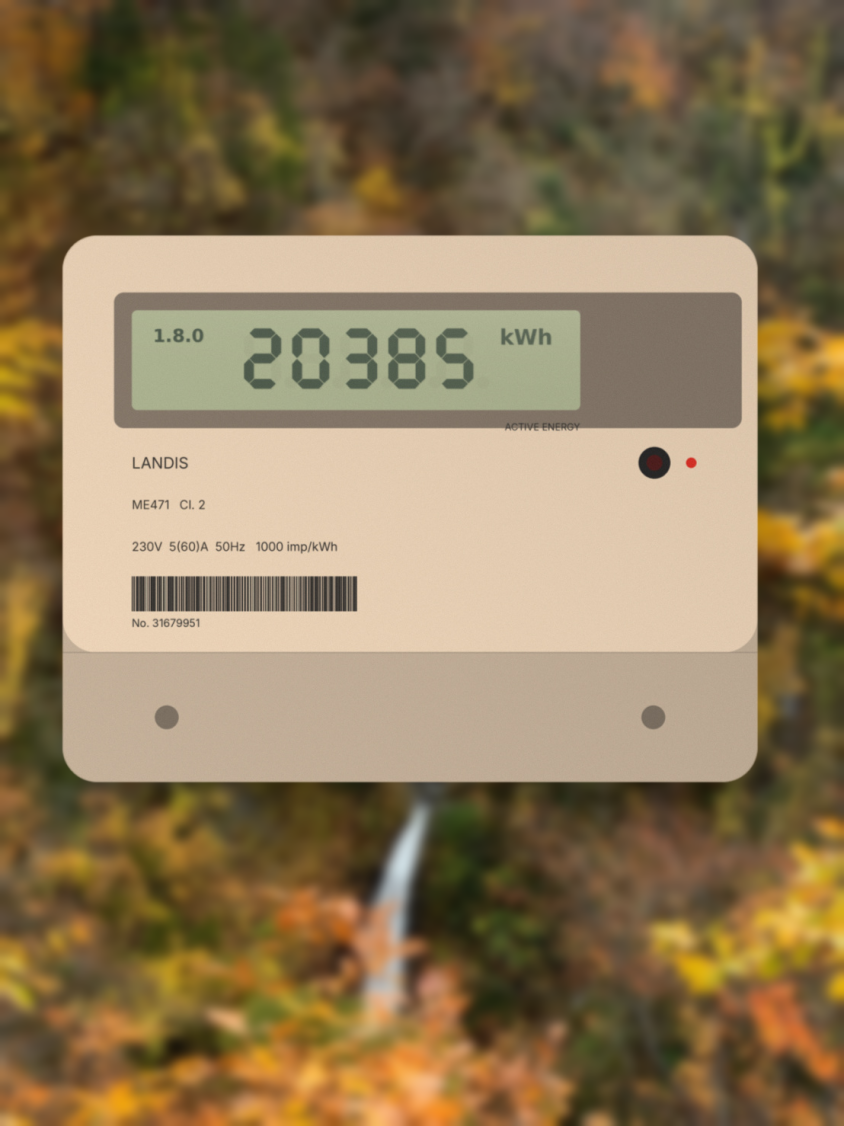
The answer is 20385 kWh
